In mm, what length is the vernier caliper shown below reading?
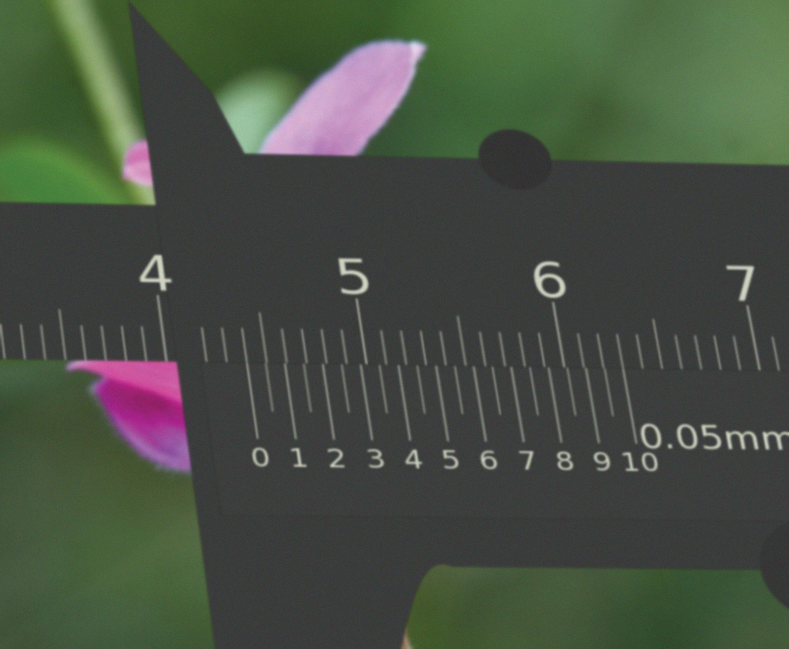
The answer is 44.0 mm
